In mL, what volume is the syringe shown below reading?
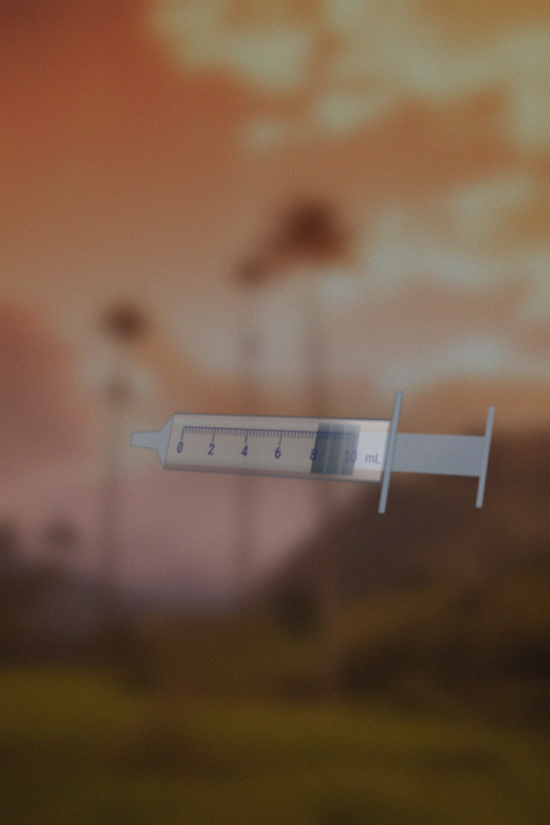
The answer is 8 mL
